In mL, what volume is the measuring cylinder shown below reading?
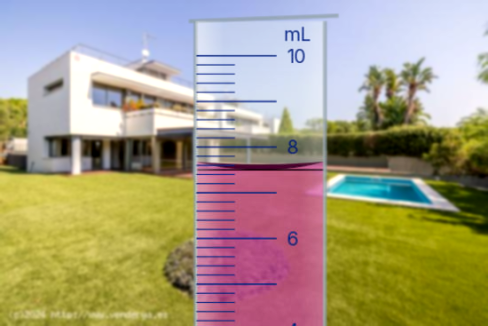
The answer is 7.5 mL
